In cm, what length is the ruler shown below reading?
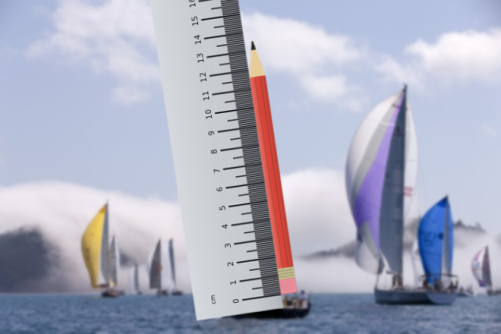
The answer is 13.5 cm
